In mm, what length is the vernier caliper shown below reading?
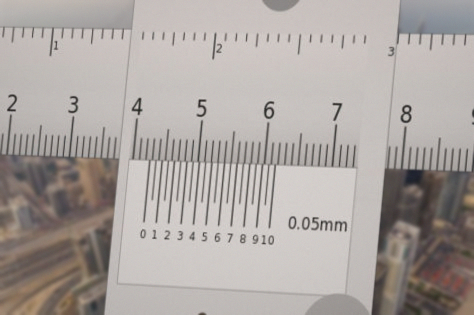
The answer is 42.6 mm
